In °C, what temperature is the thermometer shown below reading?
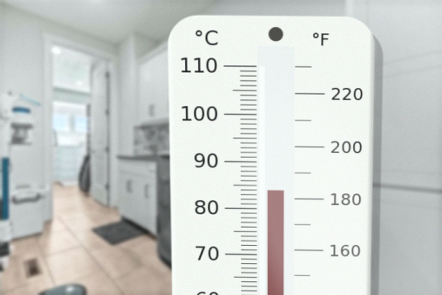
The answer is 84 °C
